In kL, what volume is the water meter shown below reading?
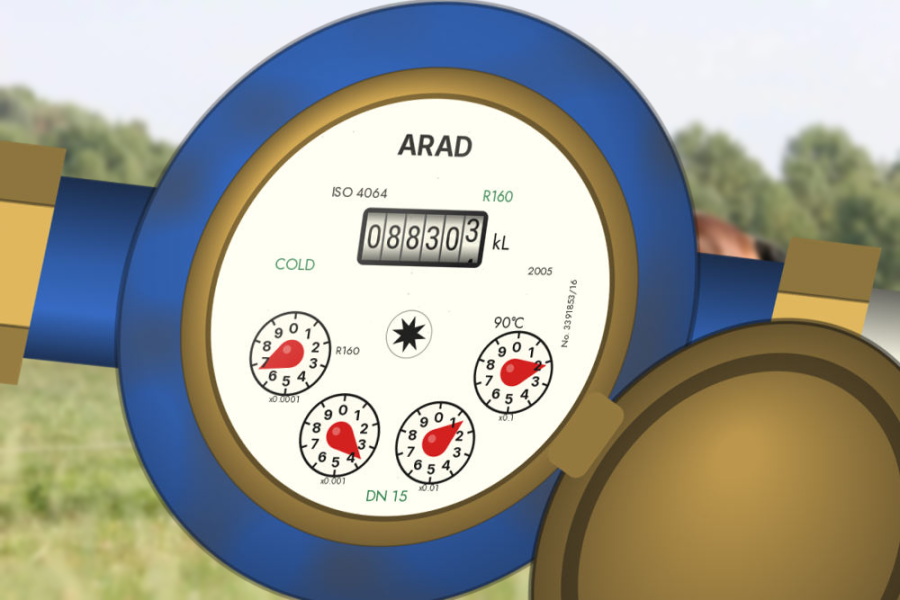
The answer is 88303.2136 kL
